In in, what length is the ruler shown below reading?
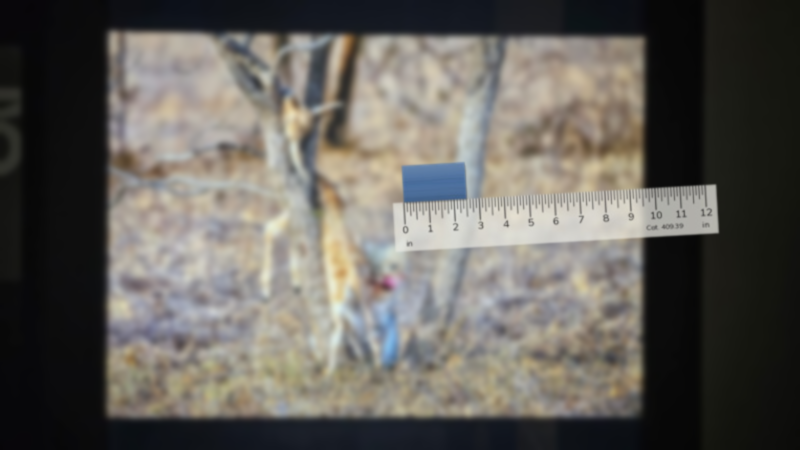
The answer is 2.5 in
